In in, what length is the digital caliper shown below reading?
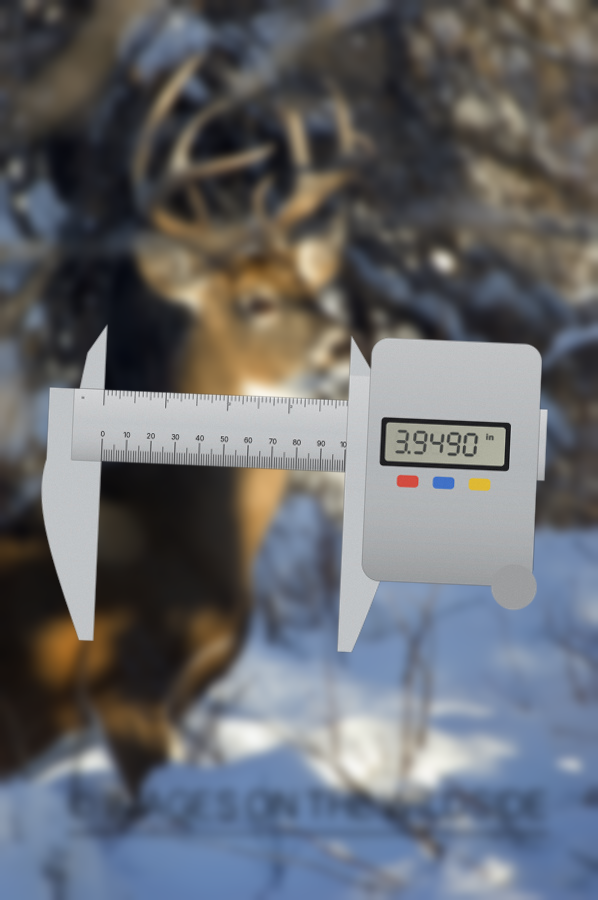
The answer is 3.9490 in
